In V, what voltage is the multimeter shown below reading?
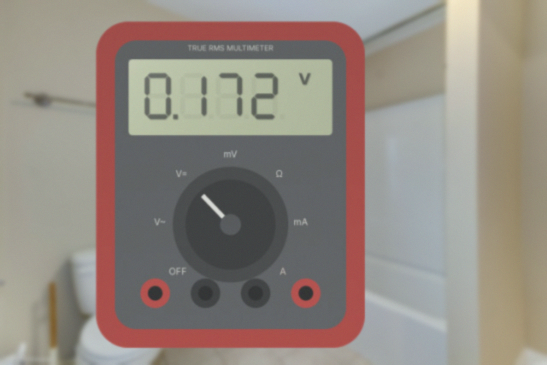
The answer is 0.172 V
